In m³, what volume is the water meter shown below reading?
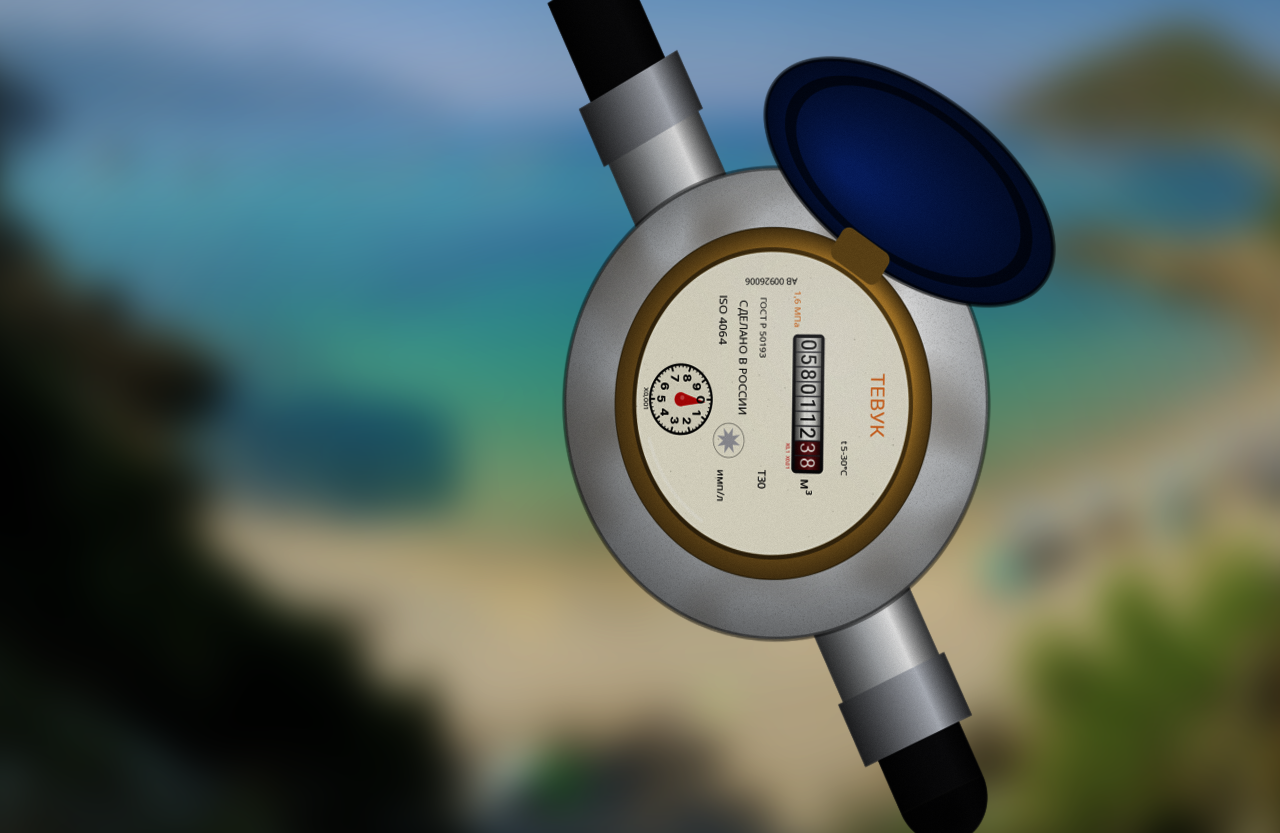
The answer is 580112.380 m³
